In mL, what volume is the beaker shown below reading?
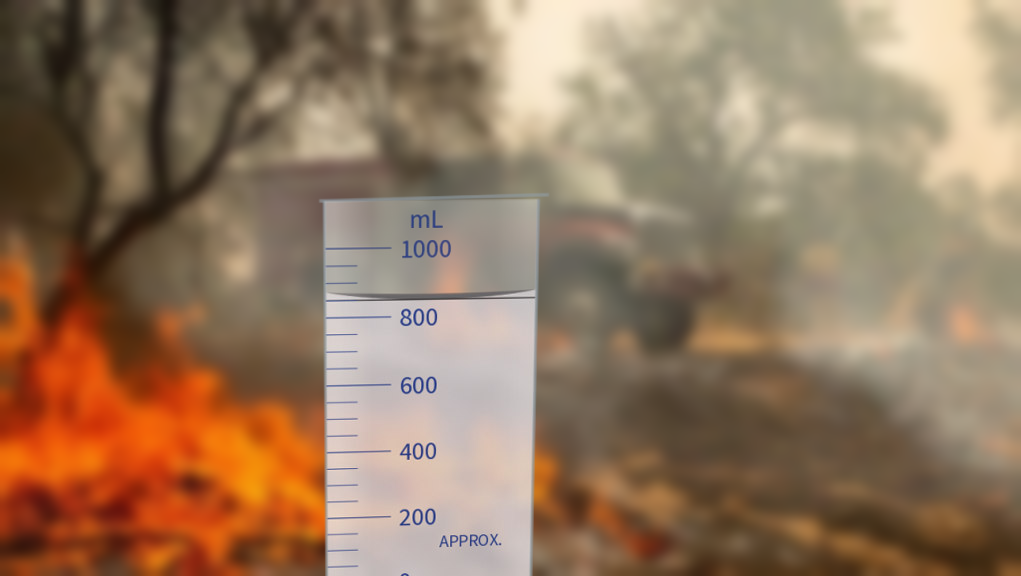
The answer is 850 mL
